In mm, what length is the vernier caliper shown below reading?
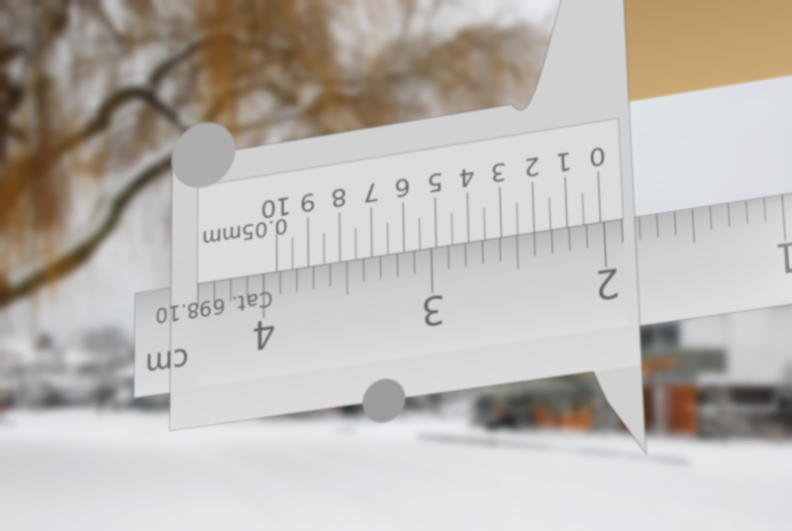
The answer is 20.2 mm
